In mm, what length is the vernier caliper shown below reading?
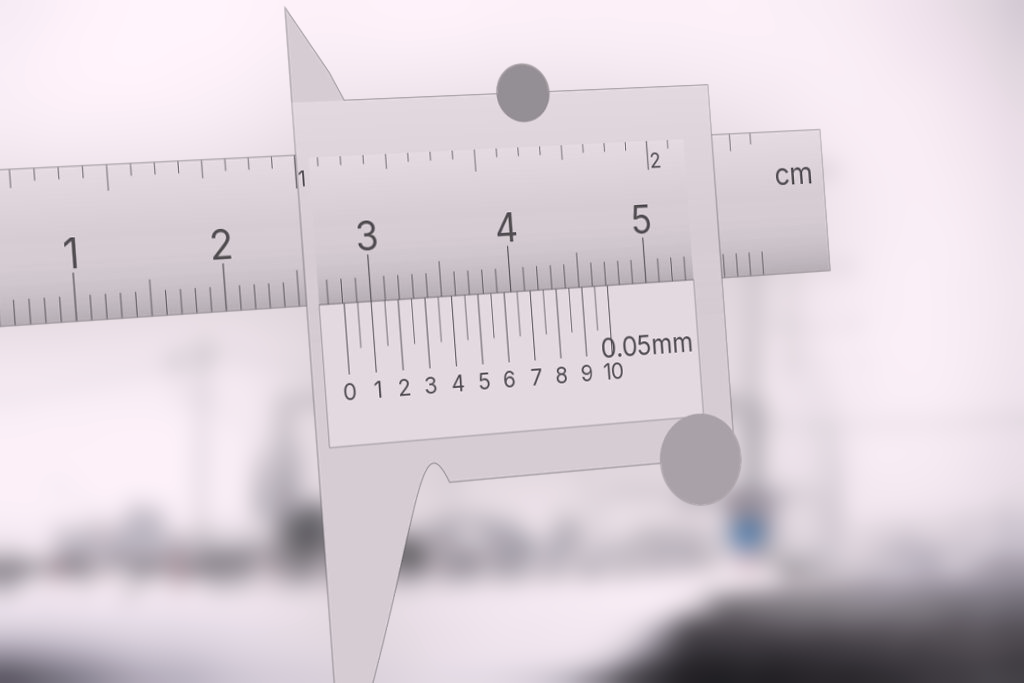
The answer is 28.1 mm
